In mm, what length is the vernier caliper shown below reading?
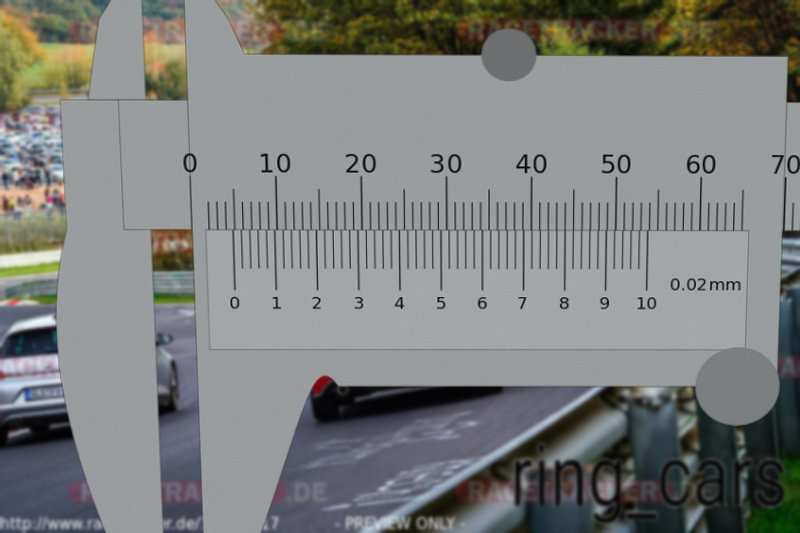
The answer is 4.8 mm
